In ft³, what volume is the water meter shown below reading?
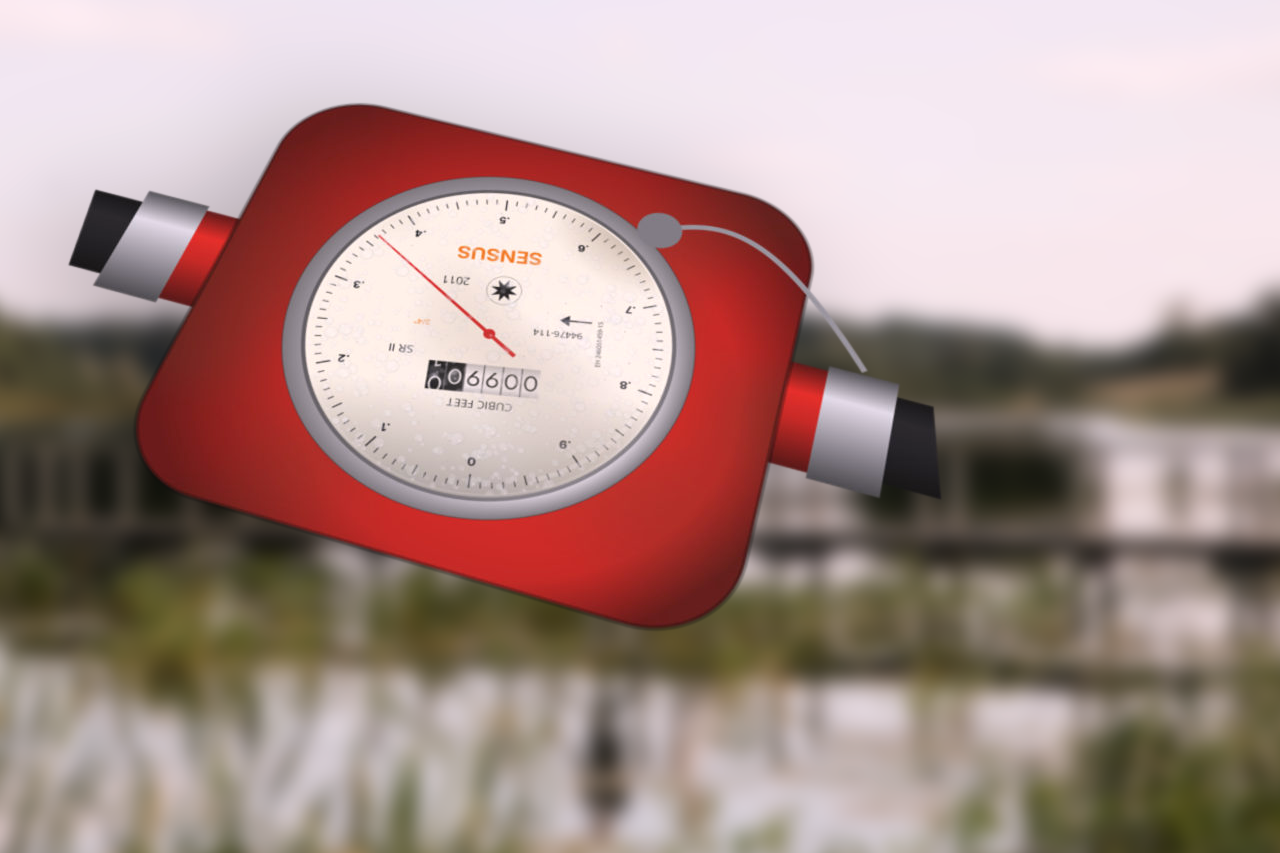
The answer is 9900.36 ft³
